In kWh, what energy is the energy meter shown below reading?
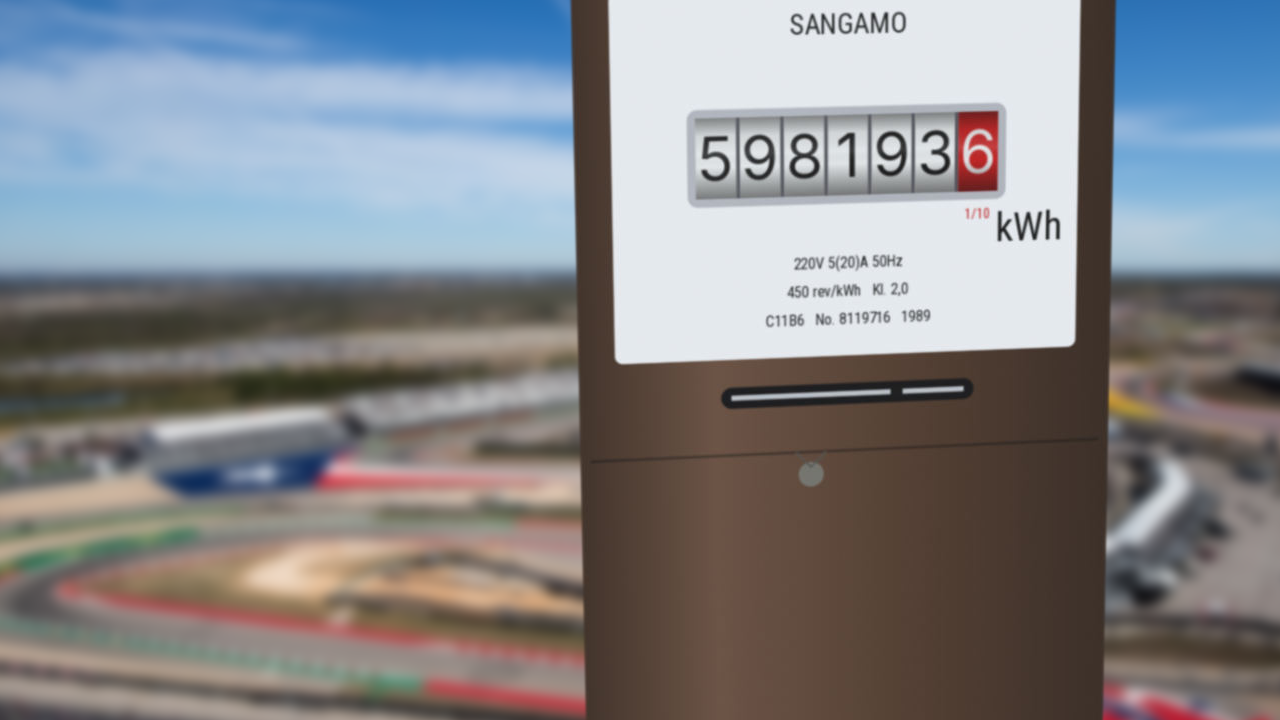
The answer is 598193.6 kWh
